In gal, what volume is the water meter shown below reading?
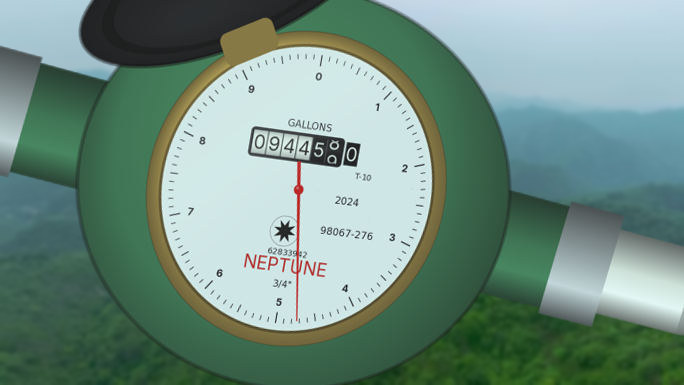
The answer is 944584.7 gal
